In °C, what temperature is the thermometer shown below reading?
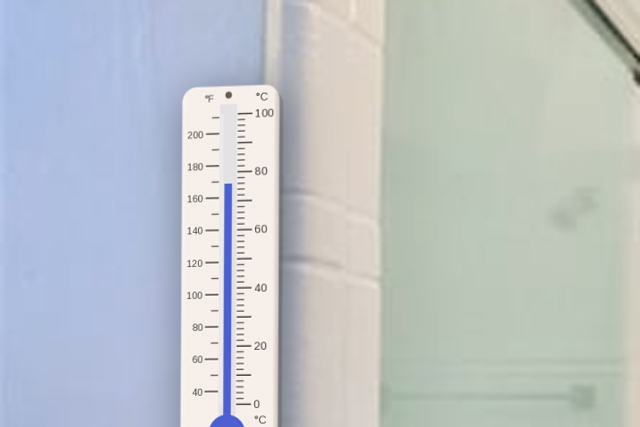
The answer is 76 °C
